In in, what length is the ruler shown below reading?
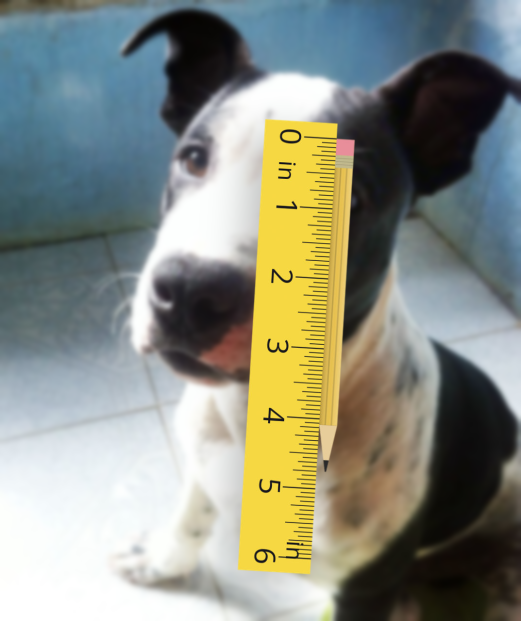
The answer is 4.75 in
